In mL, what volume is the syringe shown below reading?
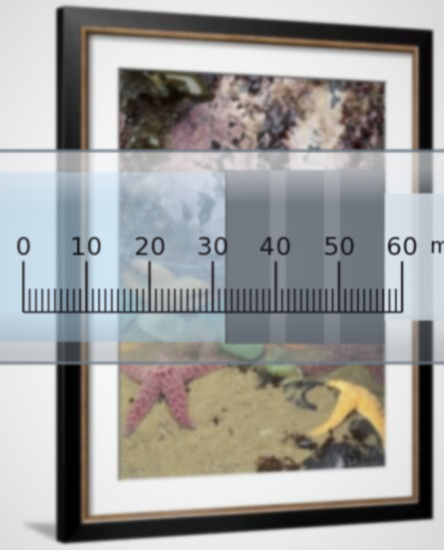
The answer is 32 mL
